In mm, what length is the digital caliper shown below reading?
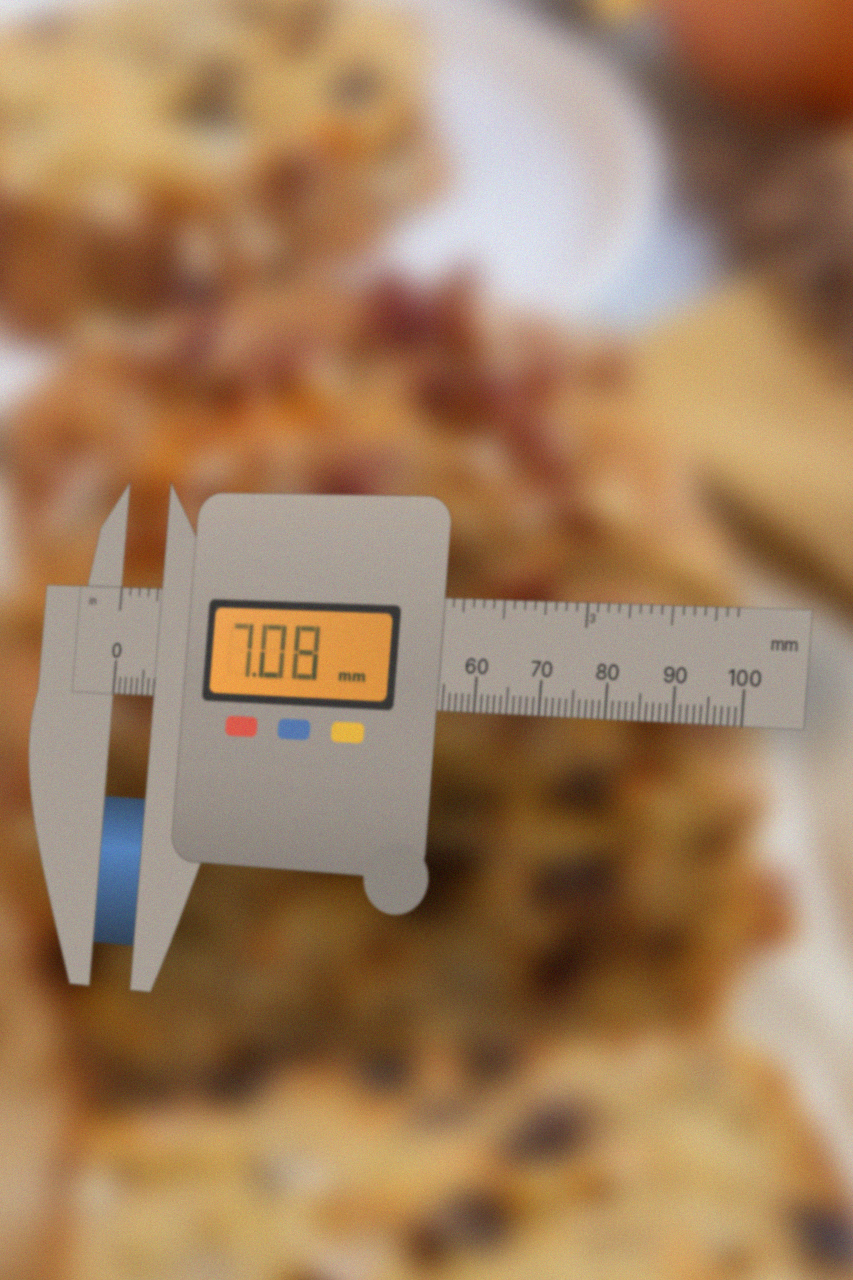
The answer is 7.08 mm
